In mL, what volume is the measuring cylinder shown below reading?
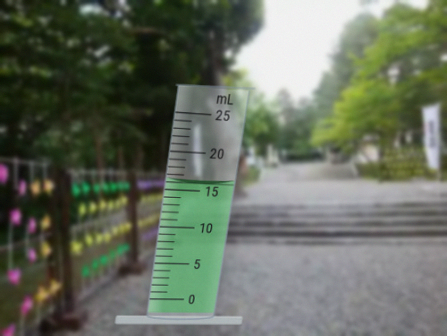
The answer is 16 mL
